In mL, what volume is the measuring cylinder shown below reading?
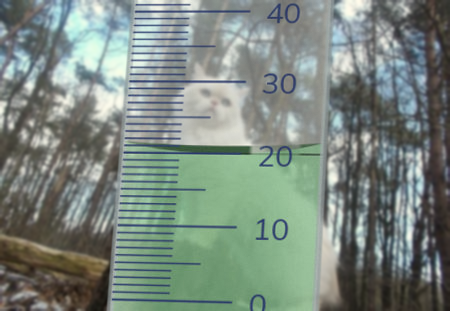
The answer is 20 mL
